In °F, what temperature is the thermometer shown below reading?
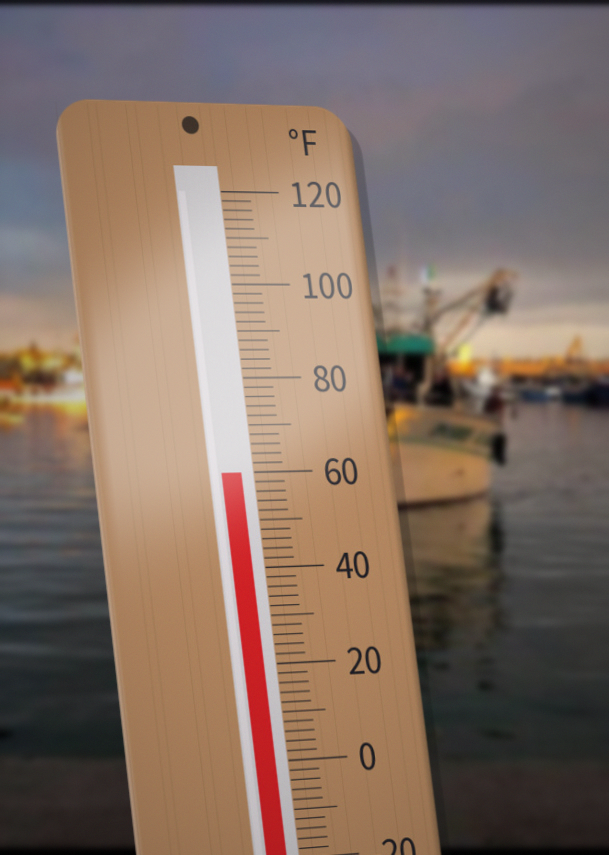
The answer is 60 °F
